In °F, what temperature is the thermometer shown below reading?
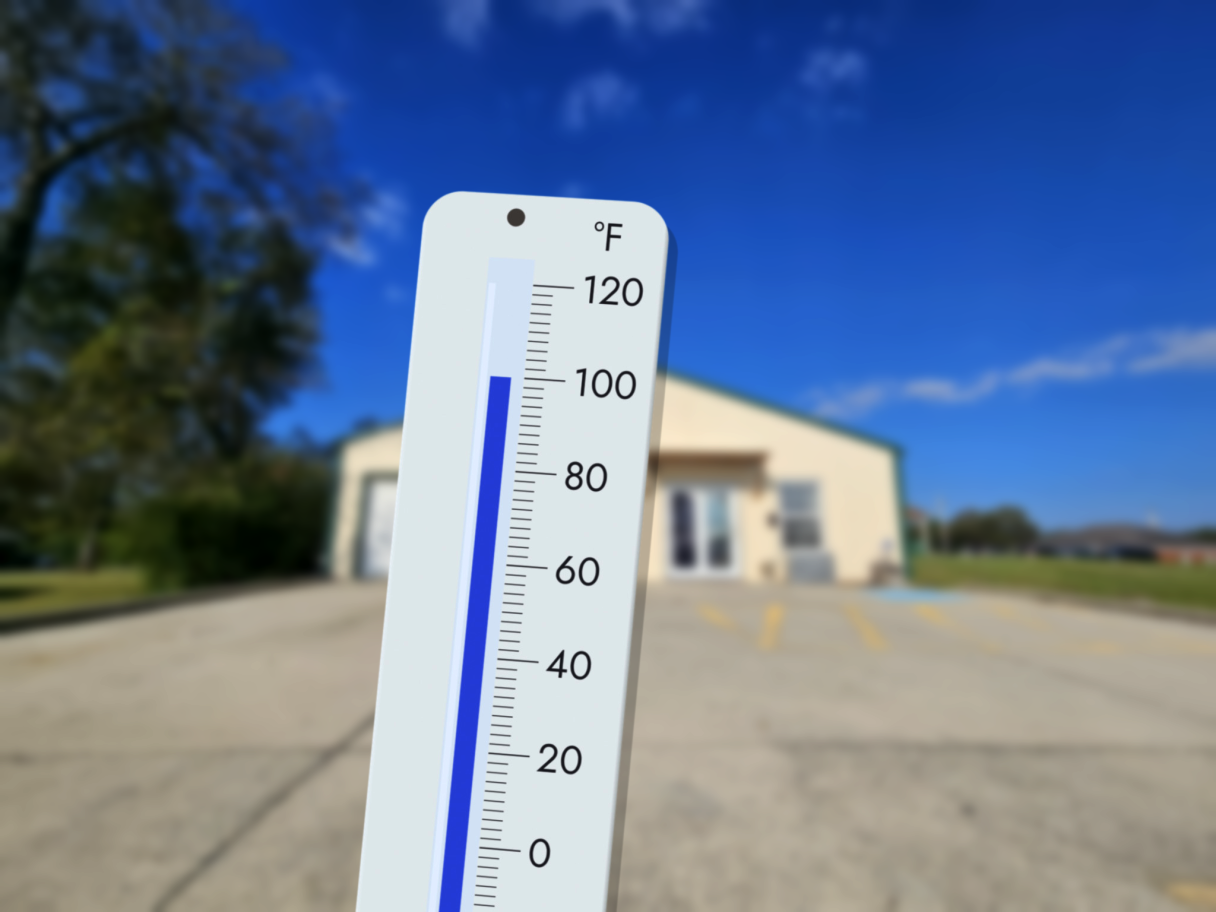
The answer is 100 °F
